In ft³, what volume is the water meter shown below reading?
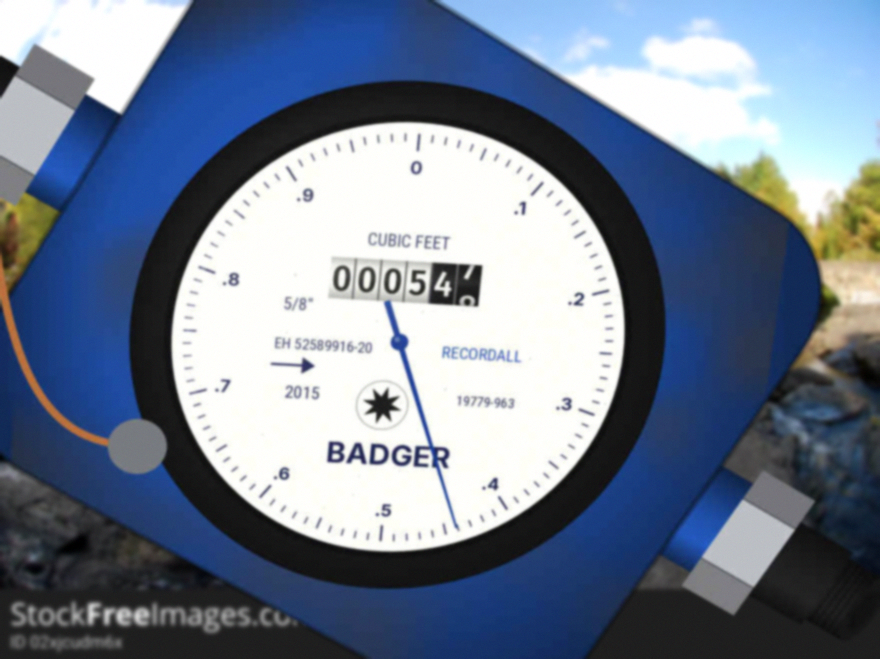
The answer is 547.44 ft³
